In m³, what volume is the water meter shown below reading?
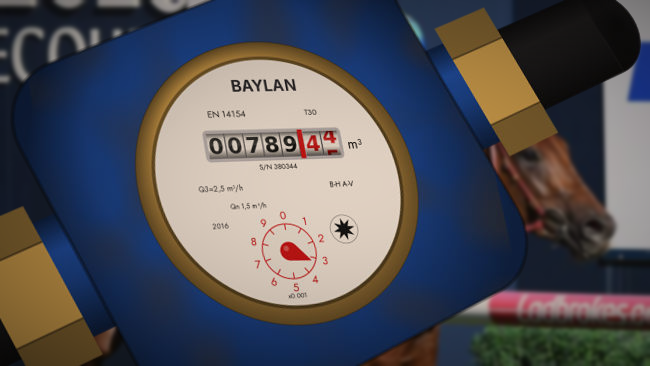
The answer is 789.443 m³
